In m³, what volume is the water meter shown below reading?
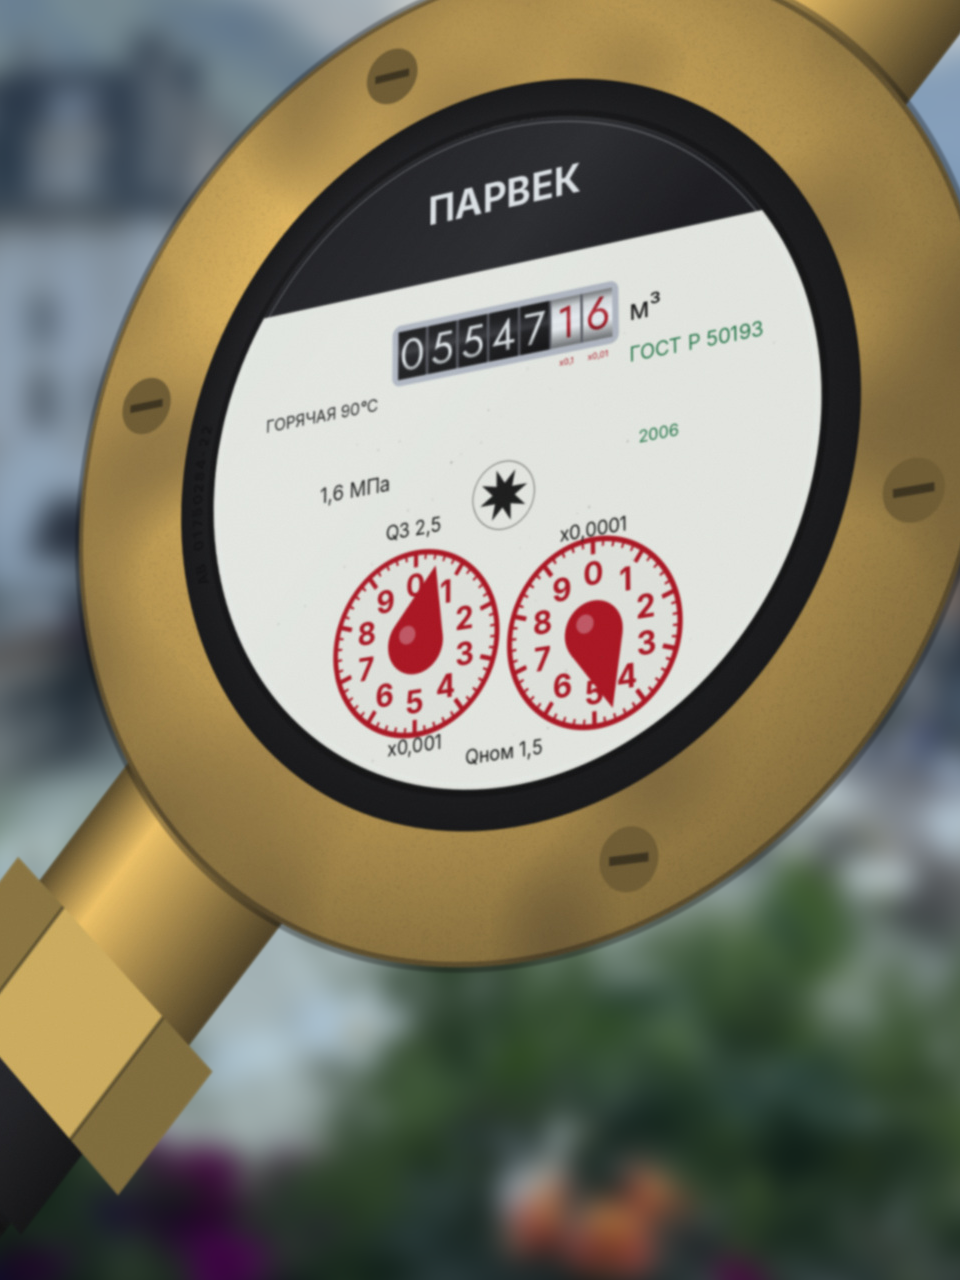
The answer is 5547.1604 m³
